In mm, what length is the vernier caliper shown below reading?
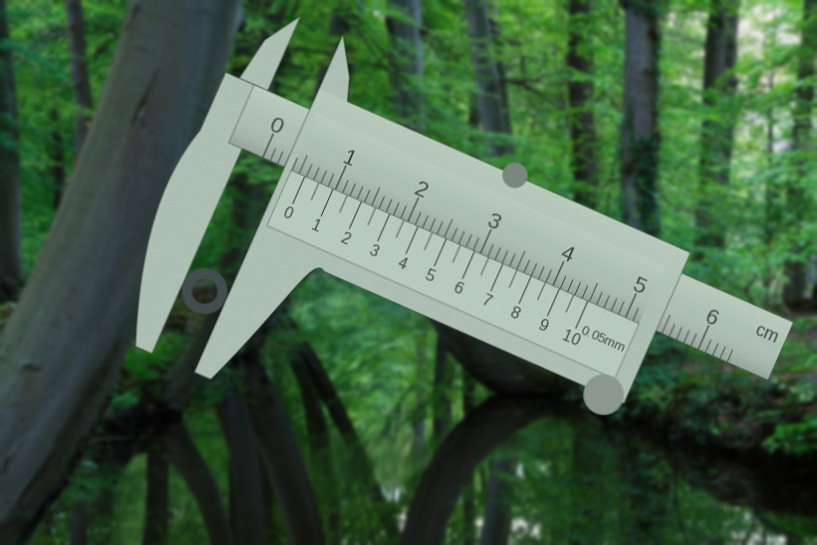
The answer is 5.8 mm
